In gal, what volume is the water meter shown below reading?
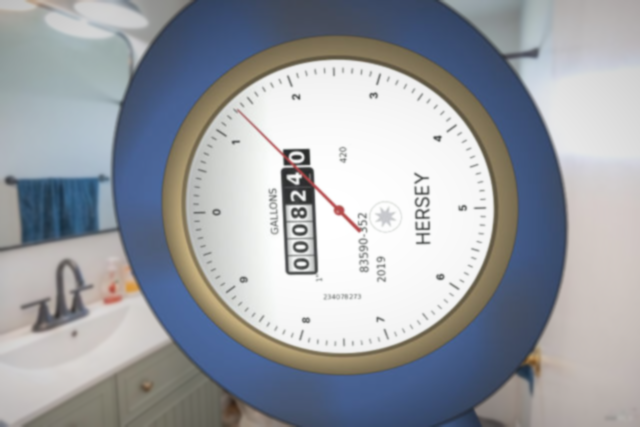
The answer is 8241.3 gal
